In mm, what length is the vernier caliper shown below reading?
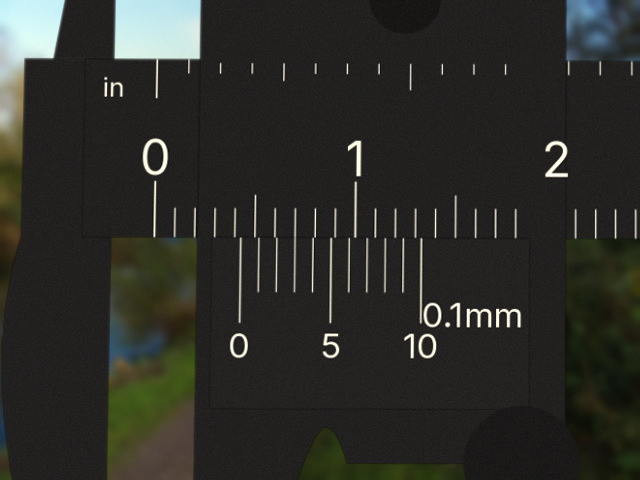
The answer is 4.3 mm
